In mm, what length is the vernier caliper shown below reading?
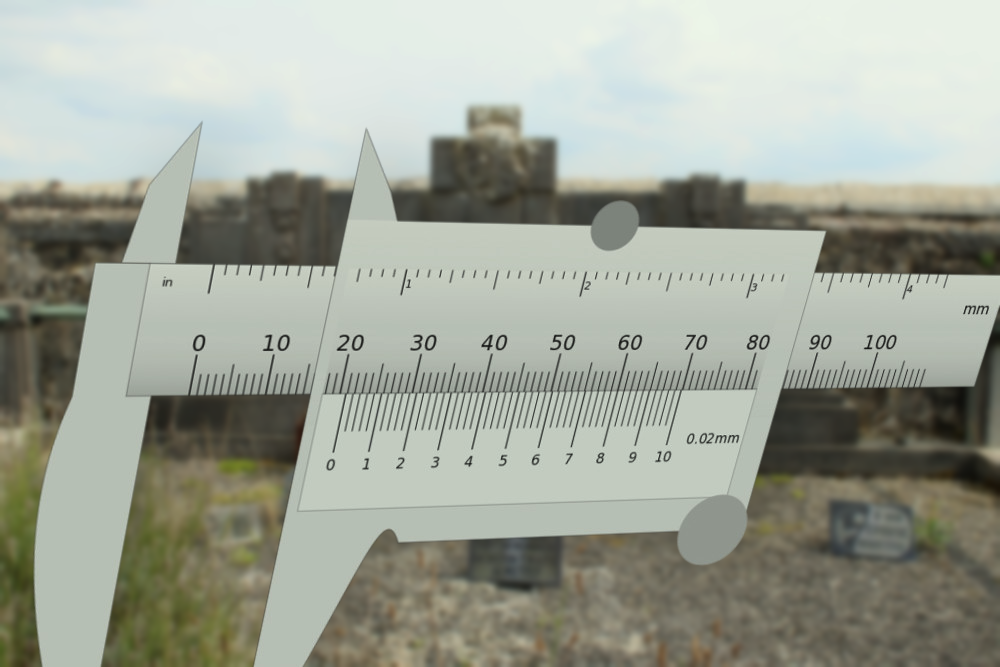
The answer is 20.8 mm
